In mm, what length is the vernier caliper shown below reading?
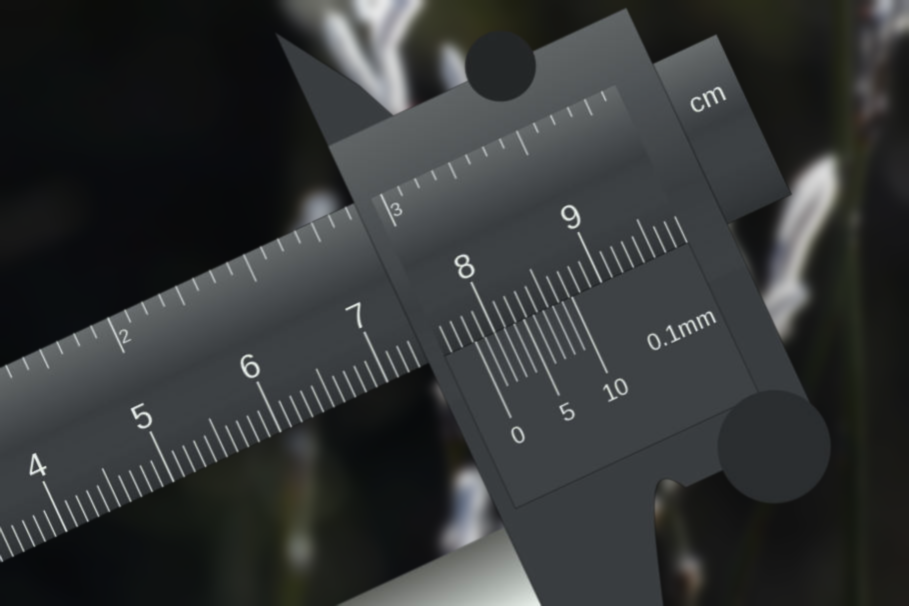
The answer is 78.2 mm
